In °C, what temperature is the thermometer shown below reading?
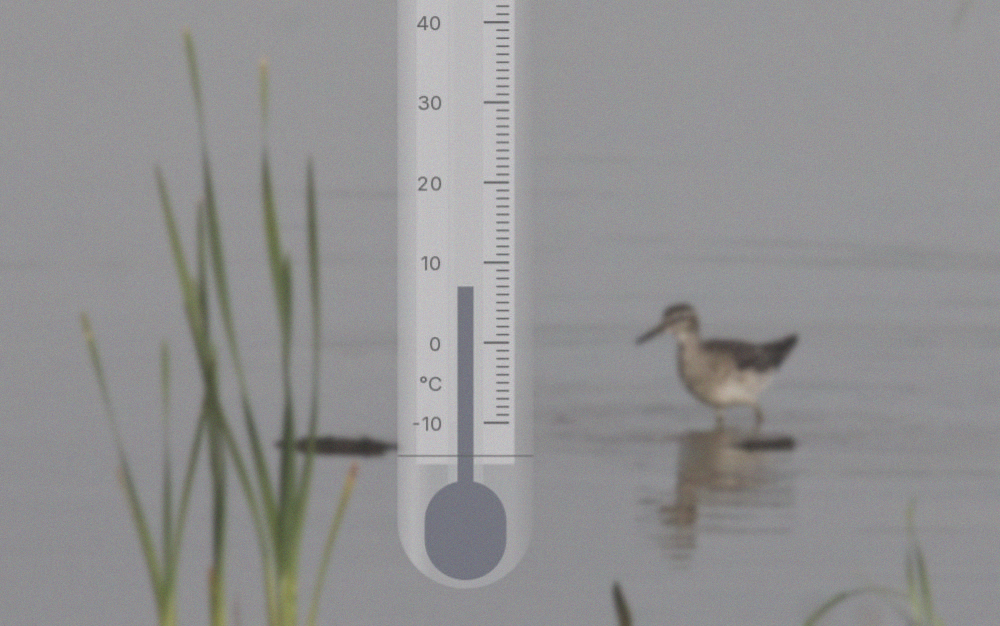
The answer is 7 °C
